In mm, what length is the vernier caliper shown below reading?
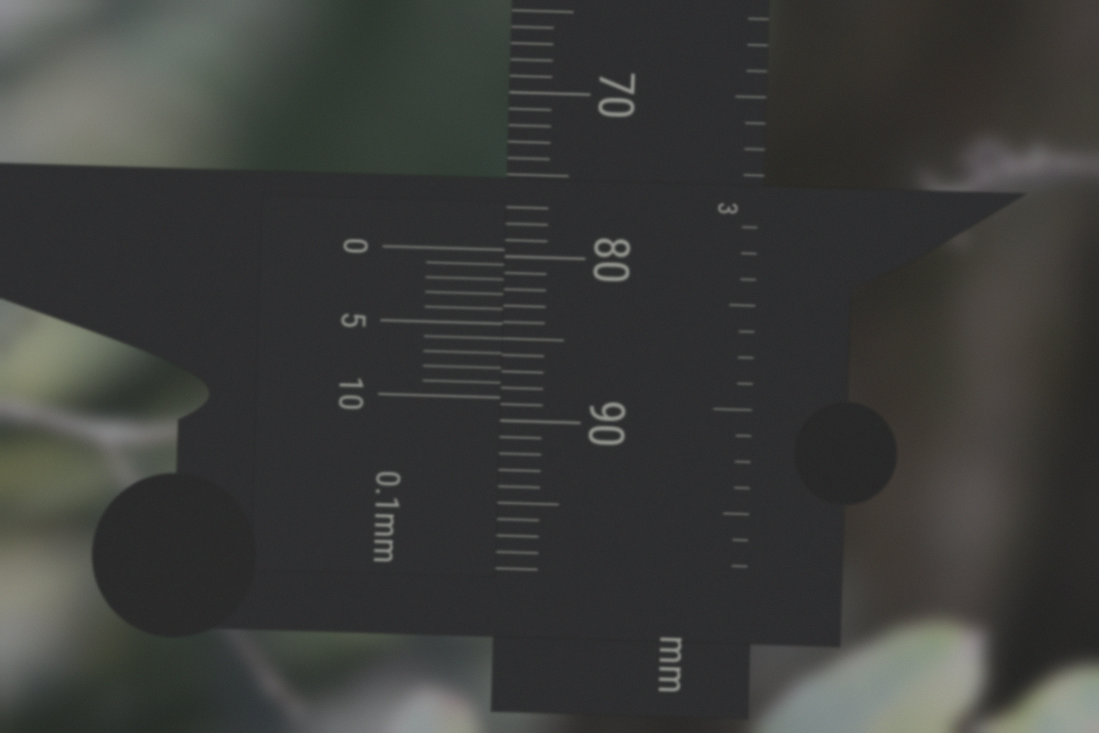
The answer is 79.6 mm
